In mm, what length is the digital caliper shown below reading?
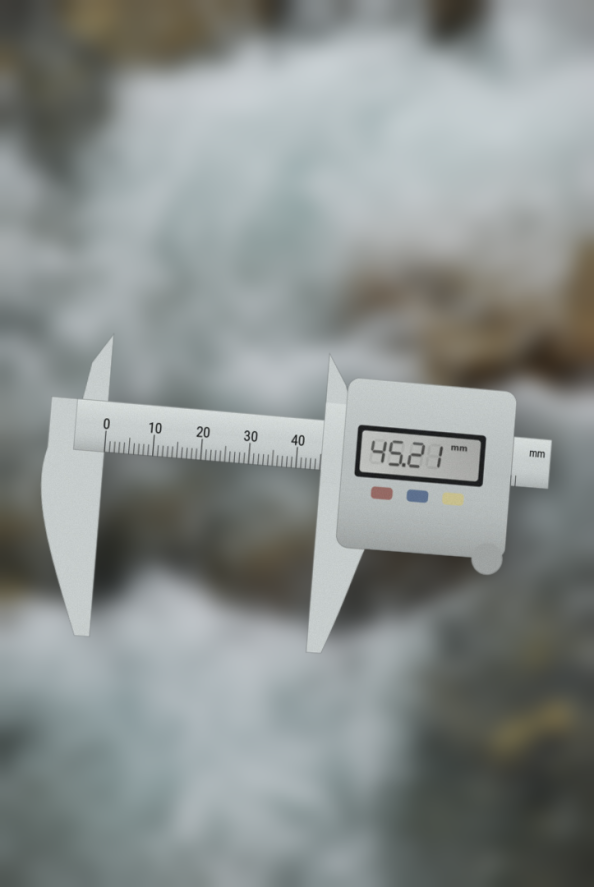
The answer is 45.21 mm
